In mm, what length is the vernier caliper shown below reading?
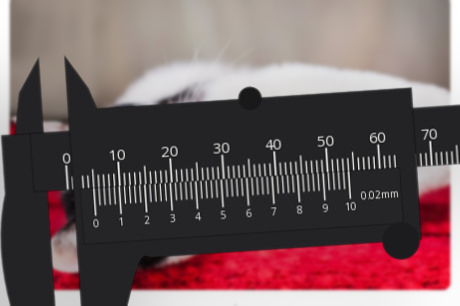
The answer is 5.0 mm
